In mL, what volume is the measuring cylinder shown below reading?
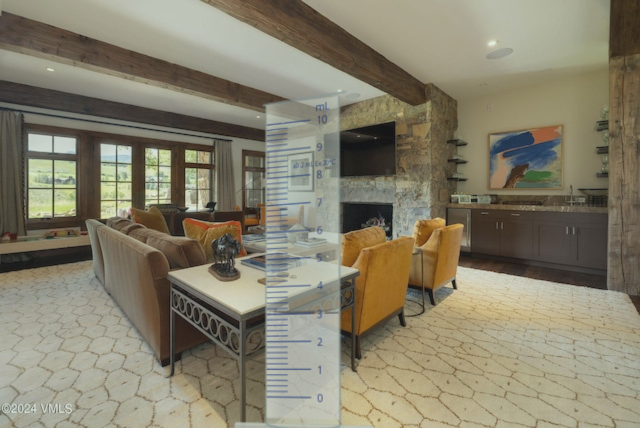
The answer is 3 mL
